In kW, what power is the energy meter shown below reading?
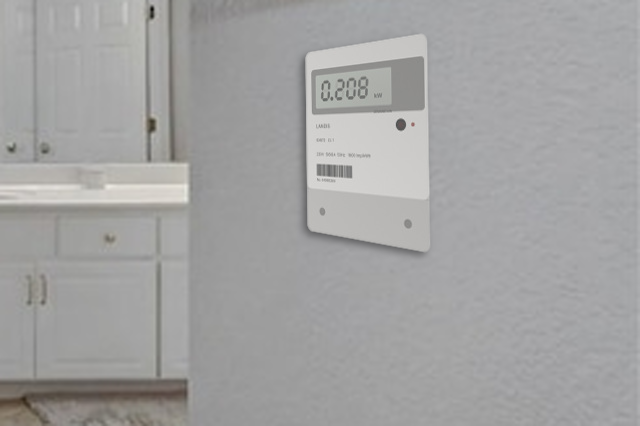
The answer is 0.208 kW
